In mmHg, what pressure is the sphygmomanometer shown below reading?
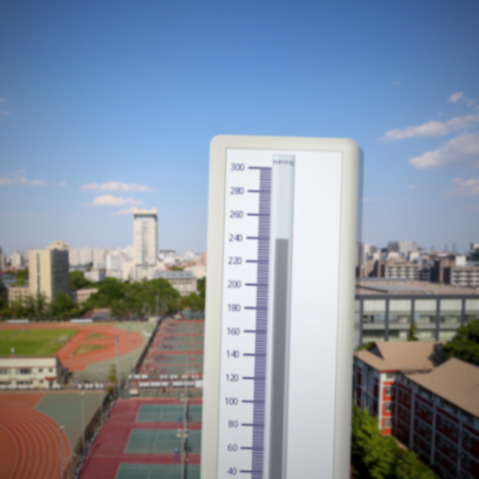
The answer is 240 mmHg
